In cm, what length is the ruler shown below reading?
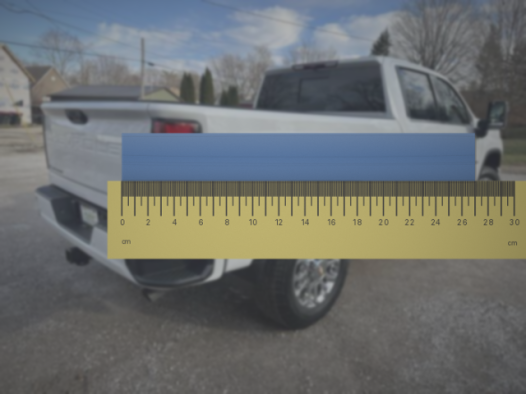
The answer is 27 cm
